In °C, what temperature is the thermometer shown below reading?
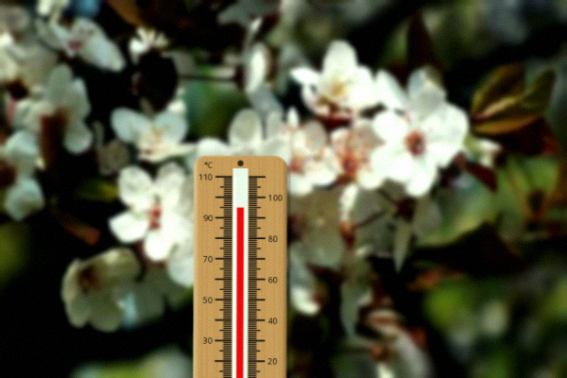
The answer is 95 °C
